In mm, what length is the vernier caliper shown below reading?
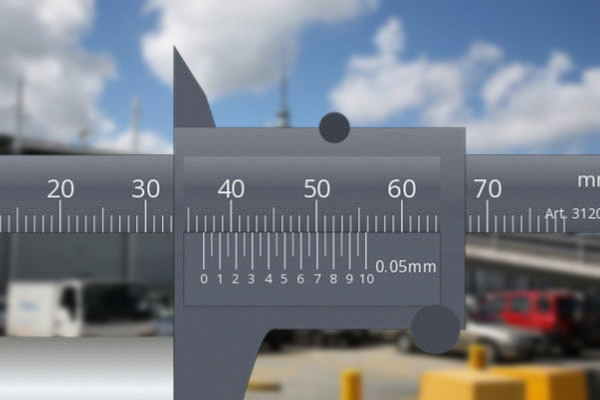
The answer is 36.8 mm
